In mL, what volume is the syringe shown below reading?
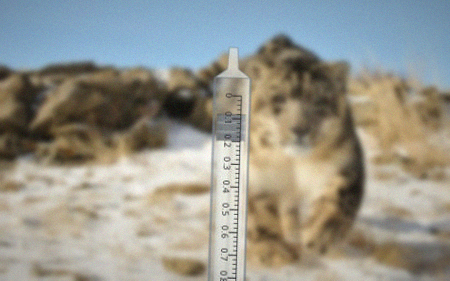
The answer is 0.08 mL
